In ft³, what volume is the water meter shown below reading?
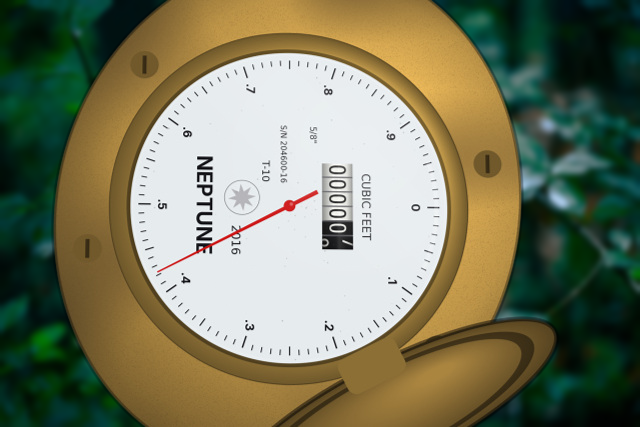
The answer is 7.42 ft³
